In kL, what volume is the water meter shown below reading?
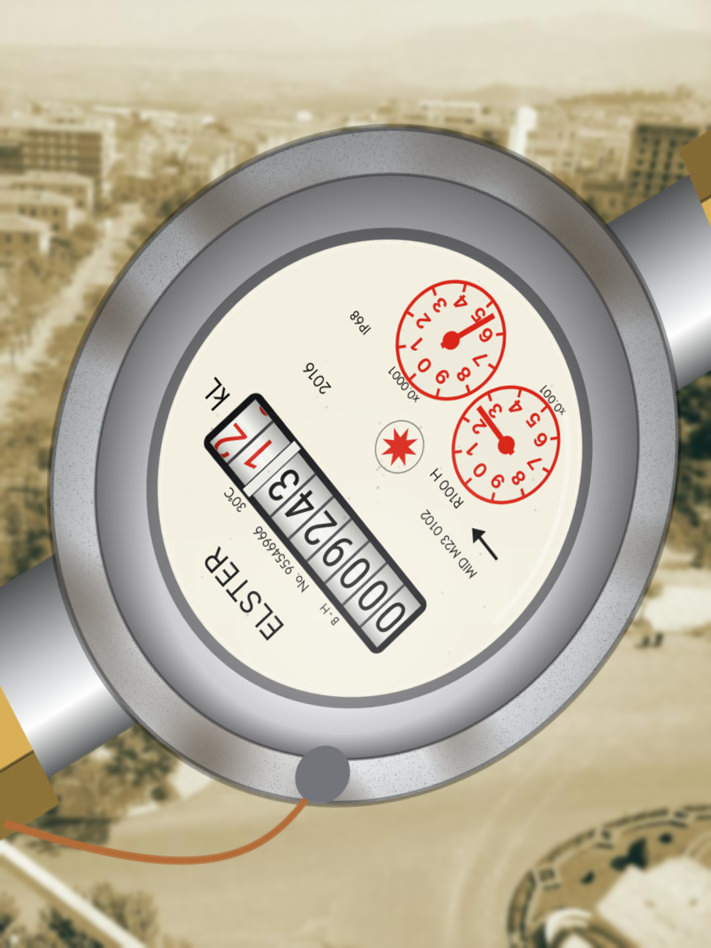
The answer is 9243.1225 kL
